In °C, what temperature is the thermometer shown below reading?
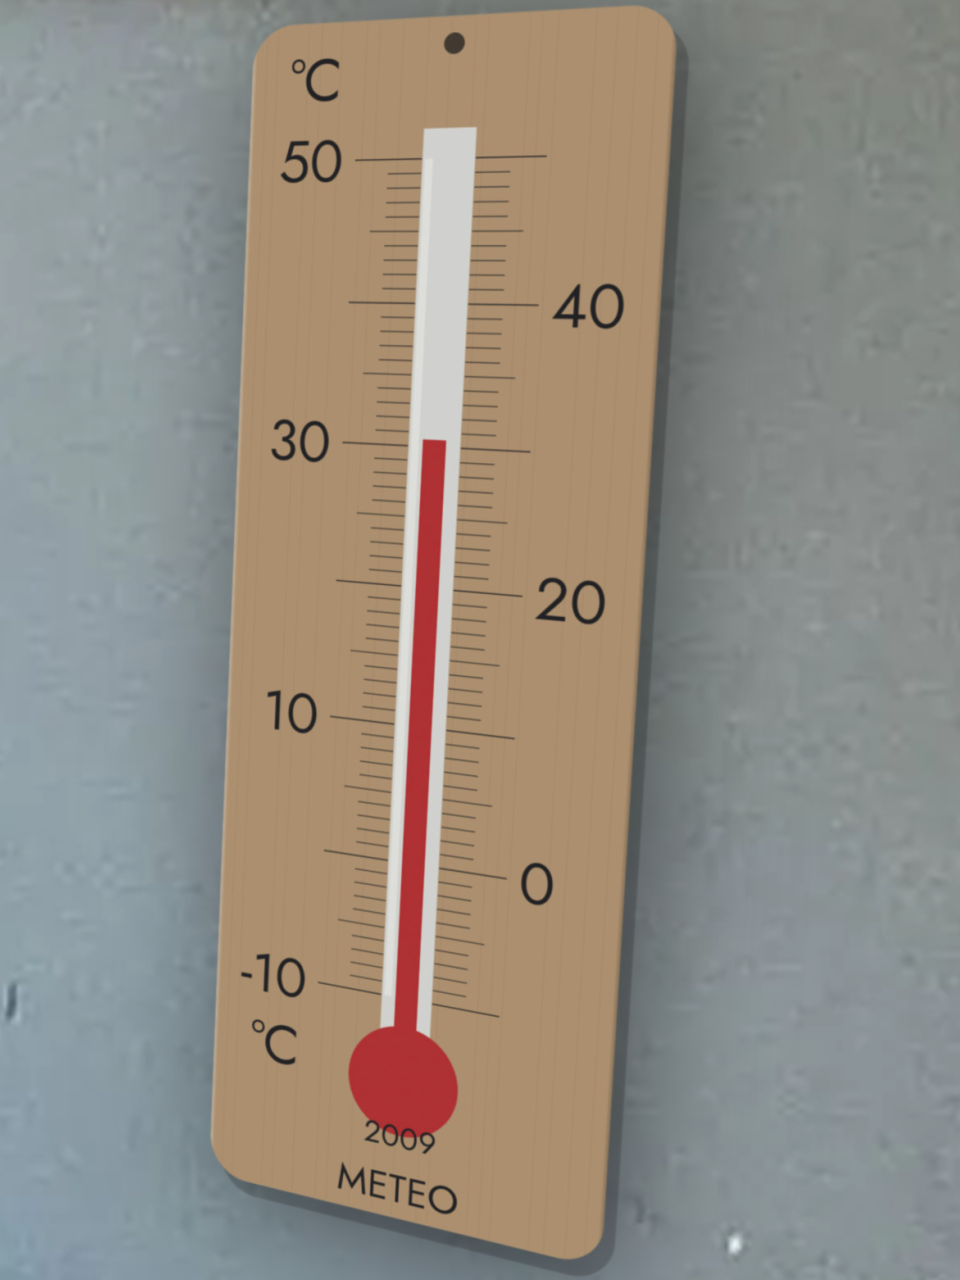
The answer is 30.5 °C
